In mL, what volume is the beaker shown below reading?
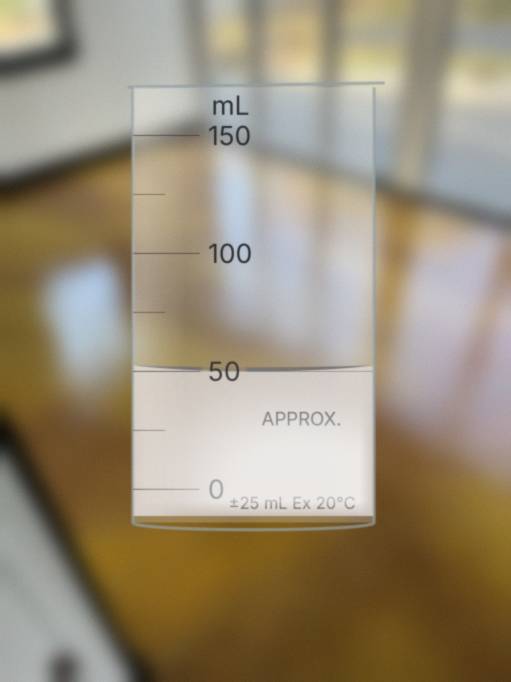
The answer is 50 mL
